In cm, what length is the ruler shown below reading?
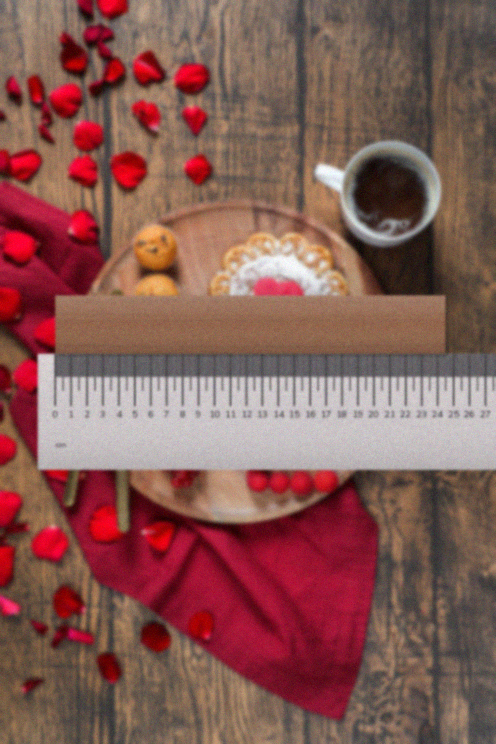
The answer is 24.5 cm
